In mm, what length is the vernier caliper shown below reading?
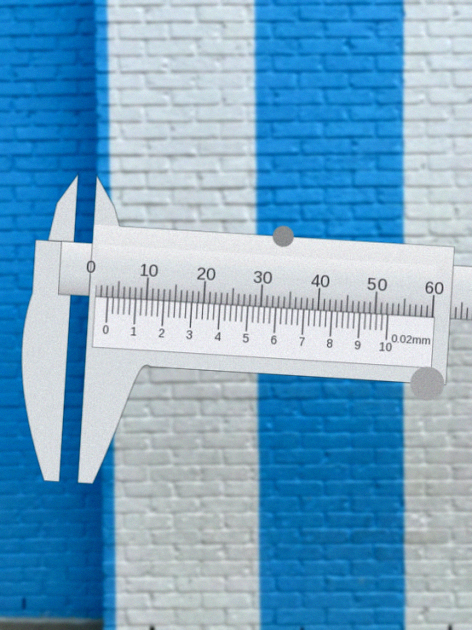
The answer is 3.2 mm
